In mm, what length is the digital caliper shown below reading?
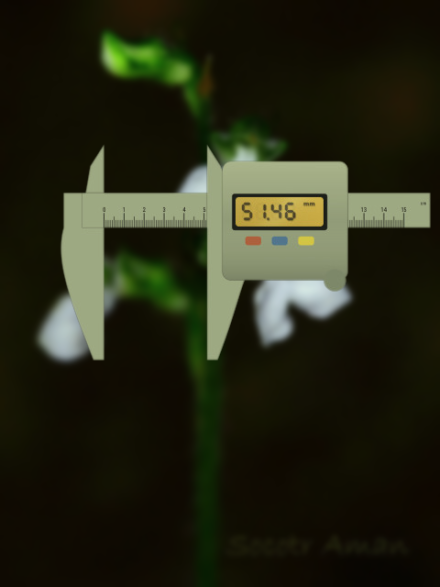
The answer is 51.46 mm
